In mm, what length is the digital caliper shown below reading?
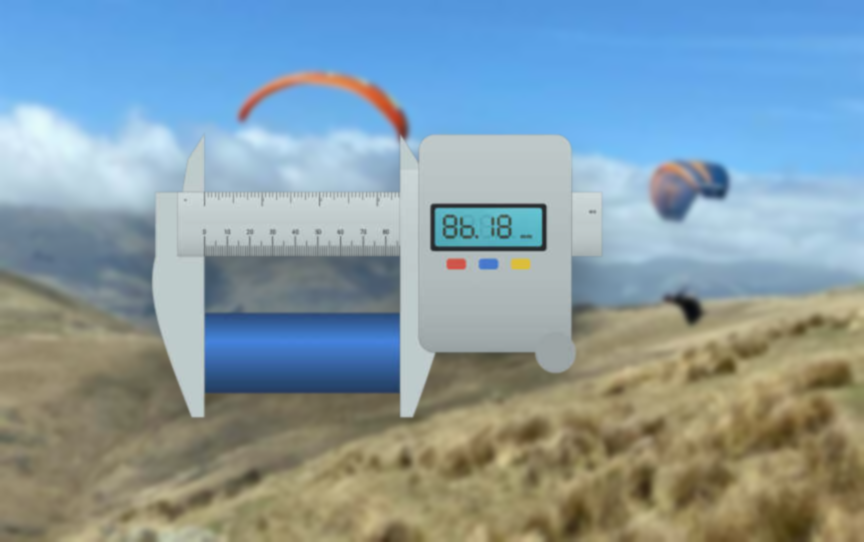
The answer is 86.18 mm
